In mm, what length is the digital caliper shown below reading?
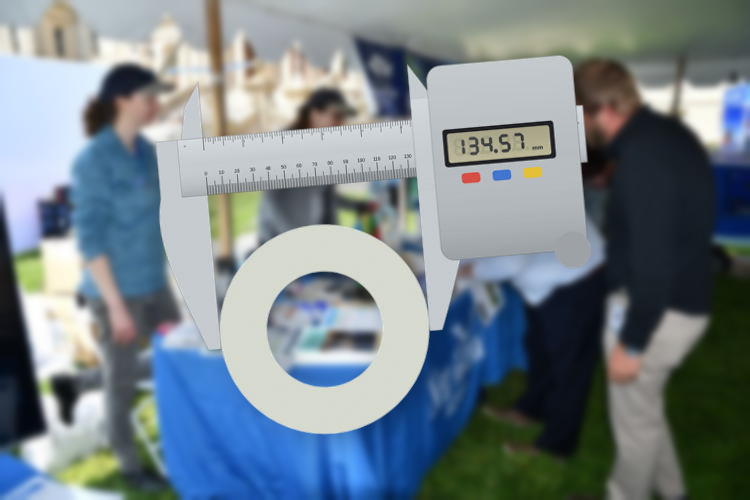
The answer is 134.57 mm
